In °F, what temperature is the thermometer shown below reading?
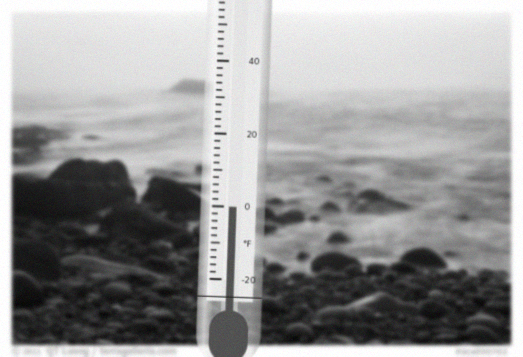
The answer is 0 °F
